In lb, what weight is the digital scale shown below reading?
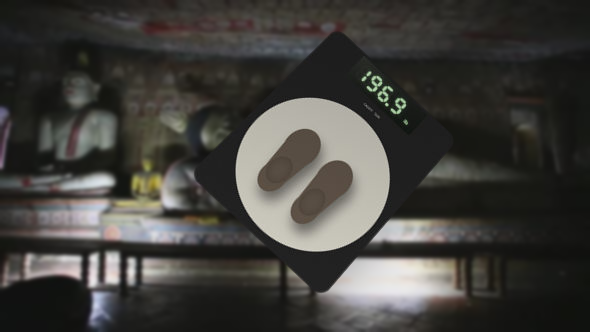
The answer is 196.9 lb
